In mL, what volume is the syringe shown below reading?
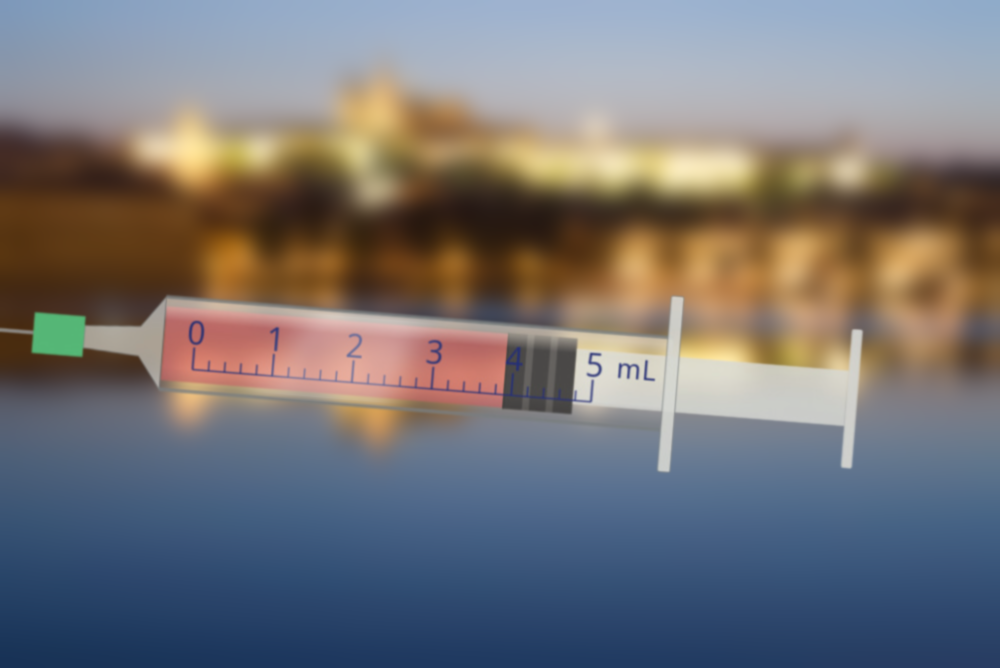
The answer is 3.9 mL
